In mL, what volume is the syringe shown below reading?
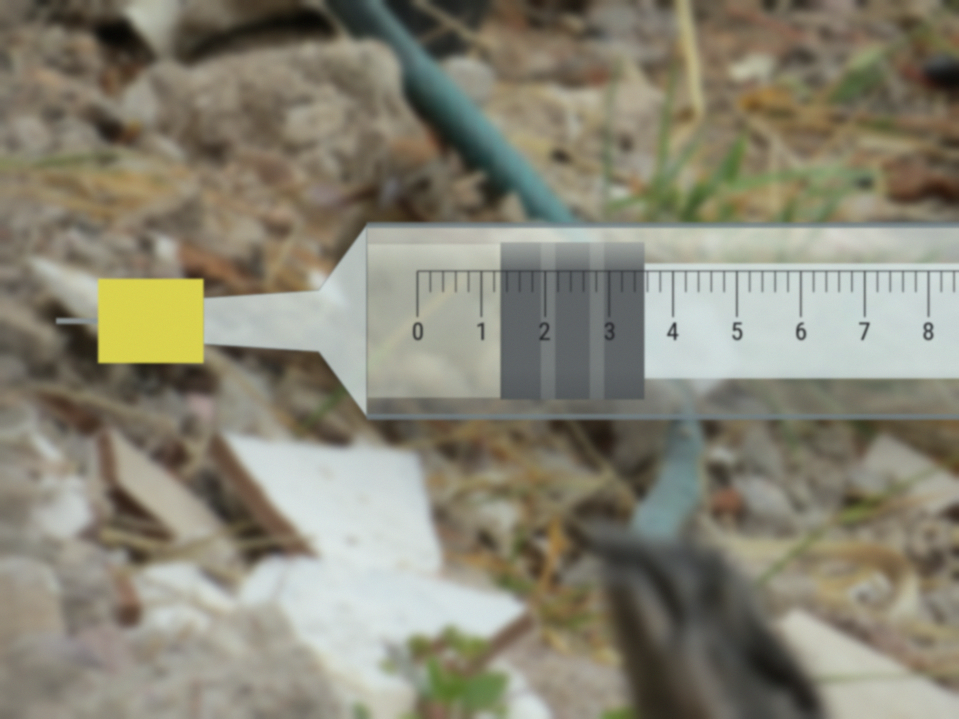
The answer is 1.3 mL
